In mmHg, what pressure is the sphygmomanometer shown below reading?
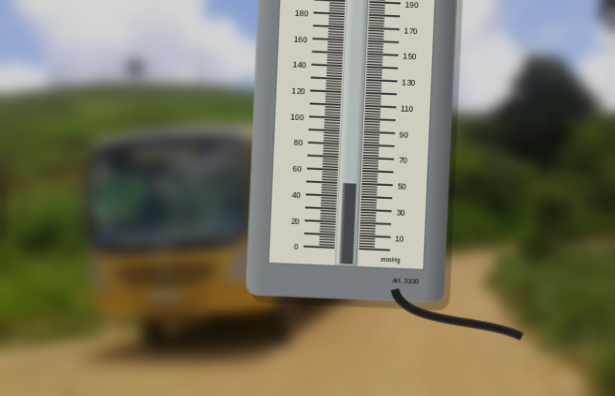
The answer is 50 mmHg
